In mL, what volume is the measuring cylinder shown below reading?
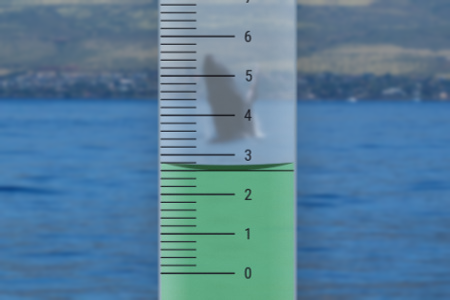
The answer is 2.6 mL
